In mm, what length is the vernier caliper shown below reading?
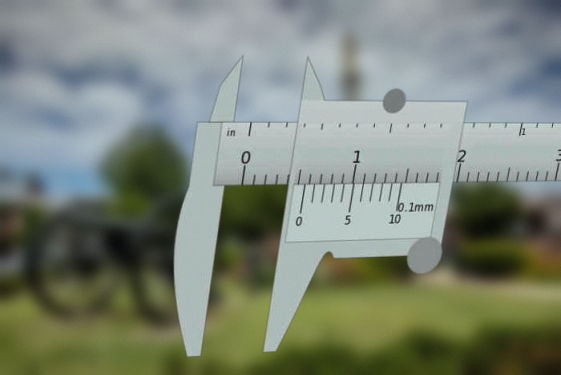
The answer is 5.6 mm
